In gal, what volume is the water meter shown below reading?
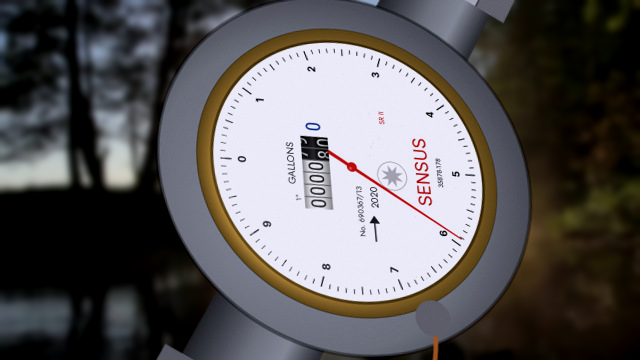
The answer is 795.9 gal
